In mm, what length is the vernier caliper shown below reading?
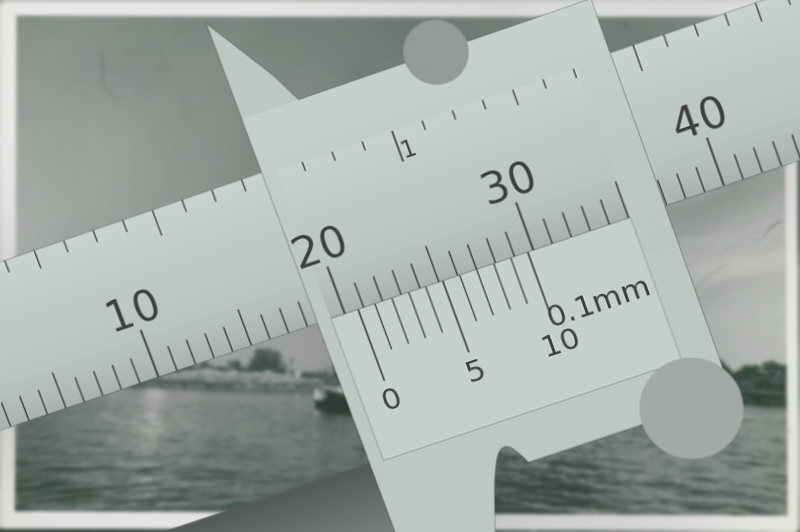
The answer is 20.7 mm
